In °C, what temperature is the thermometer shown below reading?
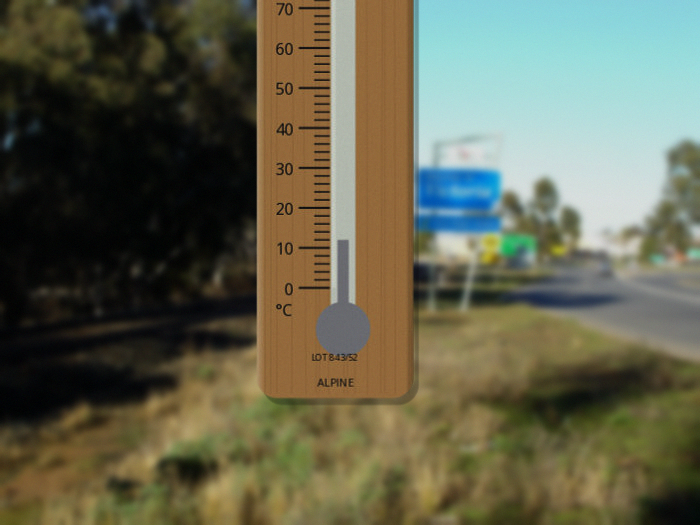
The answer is 12 °C
